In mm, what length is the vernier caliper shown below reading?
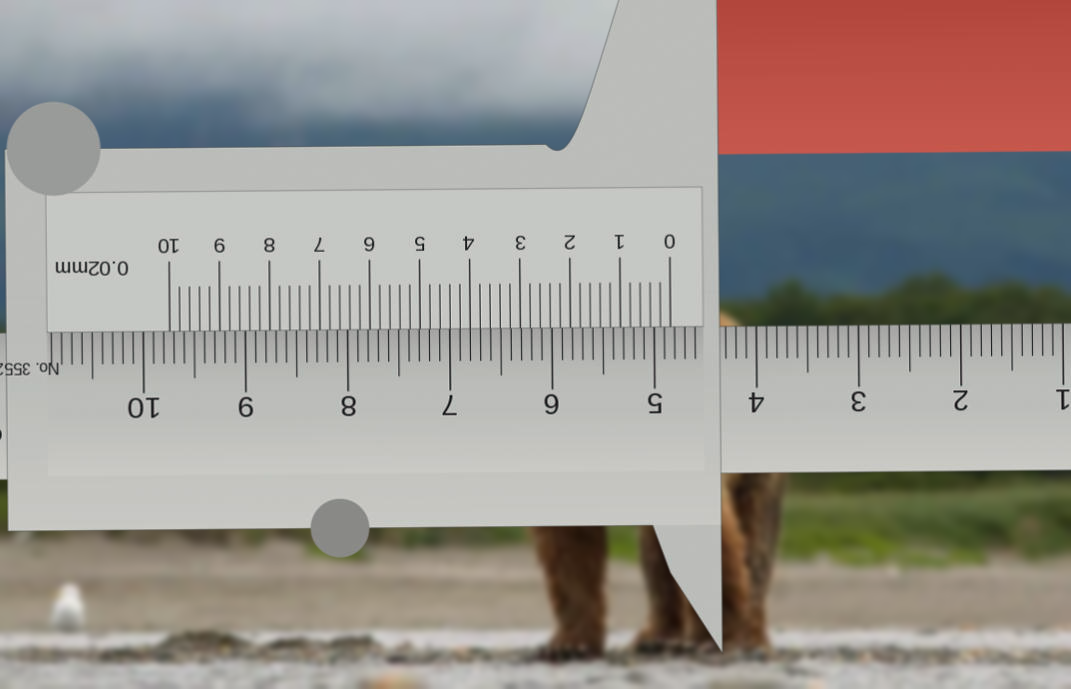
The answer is 48.4 mm
